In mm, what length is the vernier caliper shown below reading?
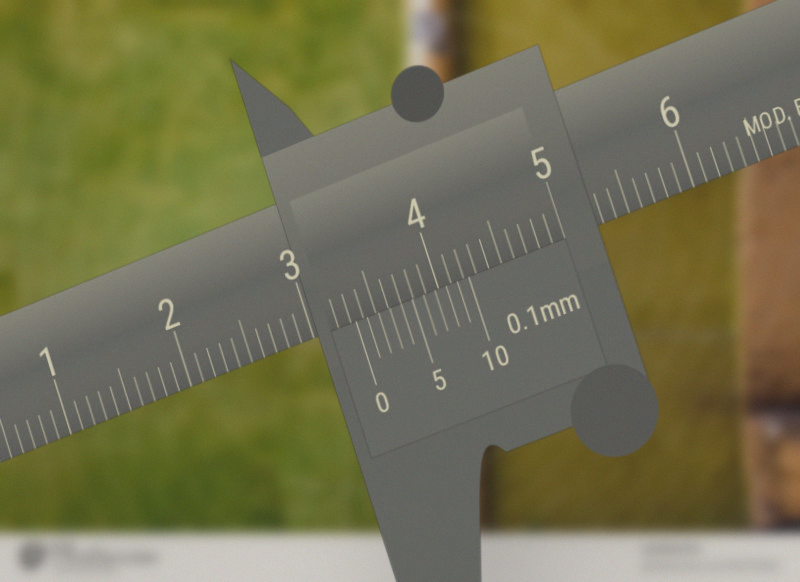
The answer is 33.4 mm
